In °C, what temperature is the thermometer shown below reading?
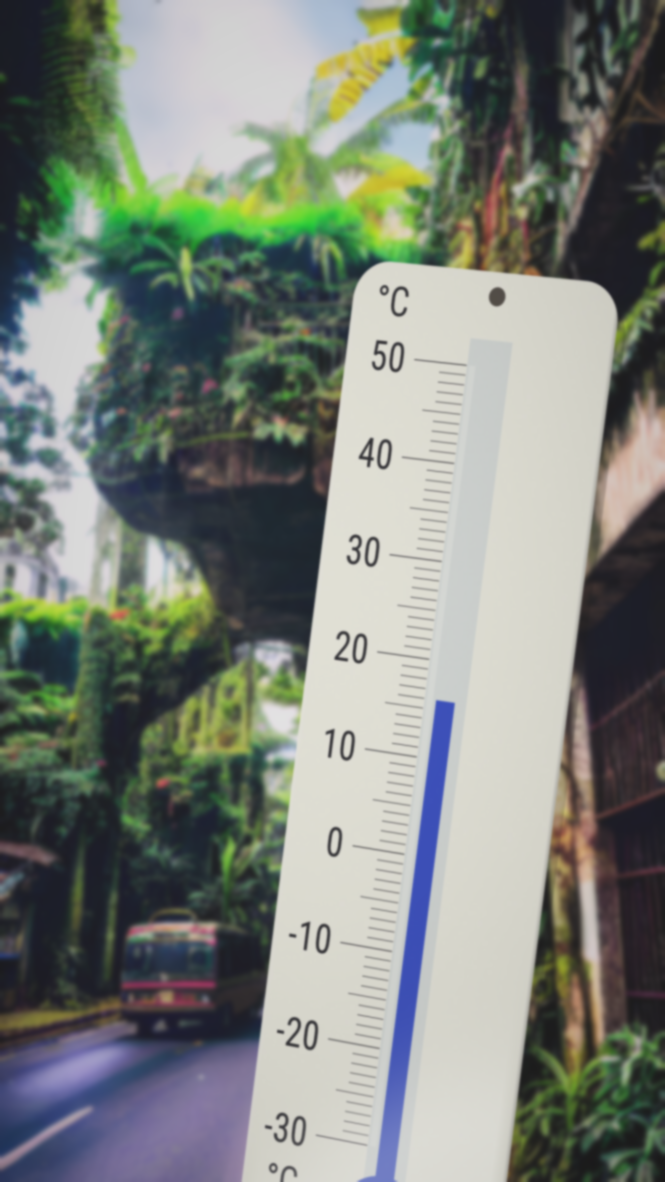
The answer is 16 °C
